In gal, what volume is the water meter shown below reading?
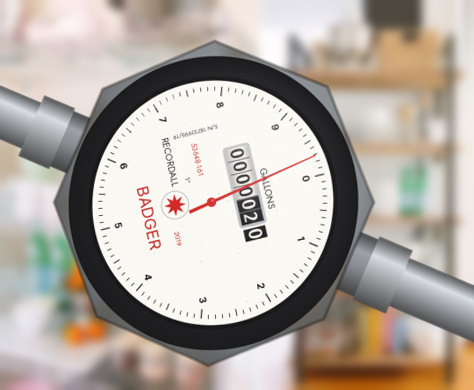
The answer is 19.7 gal
